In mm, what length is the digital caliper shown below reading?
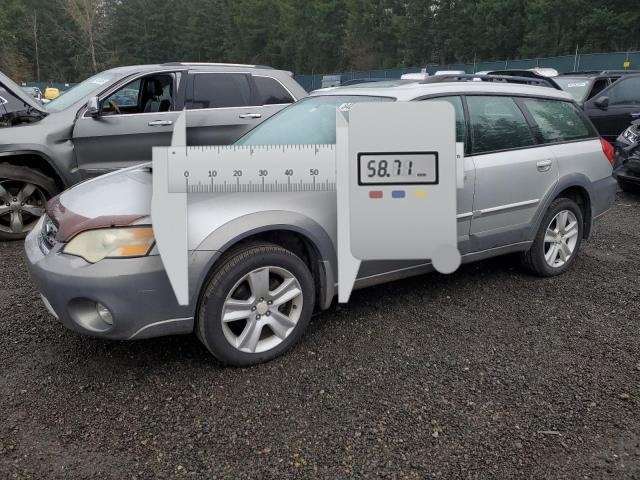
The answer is 58.71 mm
